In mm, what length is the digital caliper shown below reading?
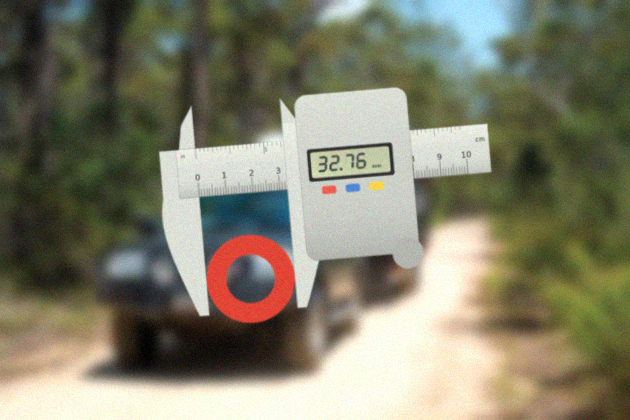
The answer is 32.76 mm
